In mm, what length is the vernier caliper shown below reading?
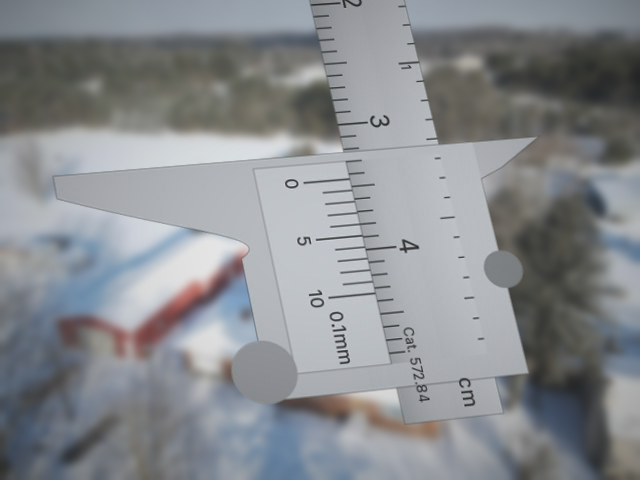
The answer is 34.4 mm
